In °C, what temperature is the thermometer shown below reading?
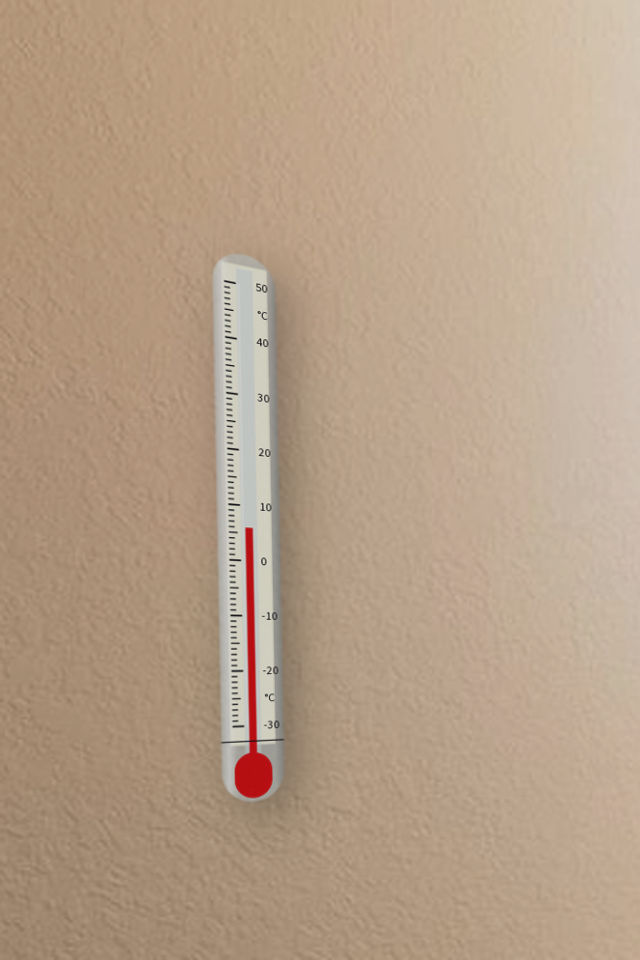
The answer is 6 °C
